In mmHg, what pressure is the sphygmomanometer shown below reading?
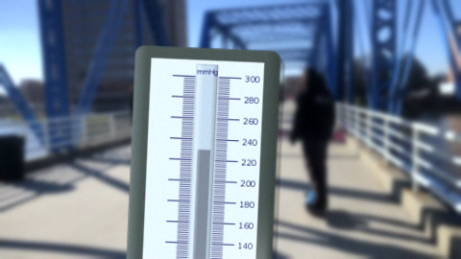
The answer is 230 mmHg
